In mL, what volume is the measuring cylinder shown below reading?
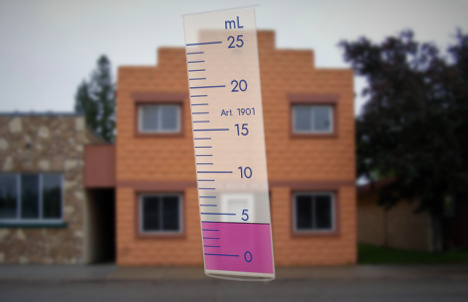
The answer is 4 mL
